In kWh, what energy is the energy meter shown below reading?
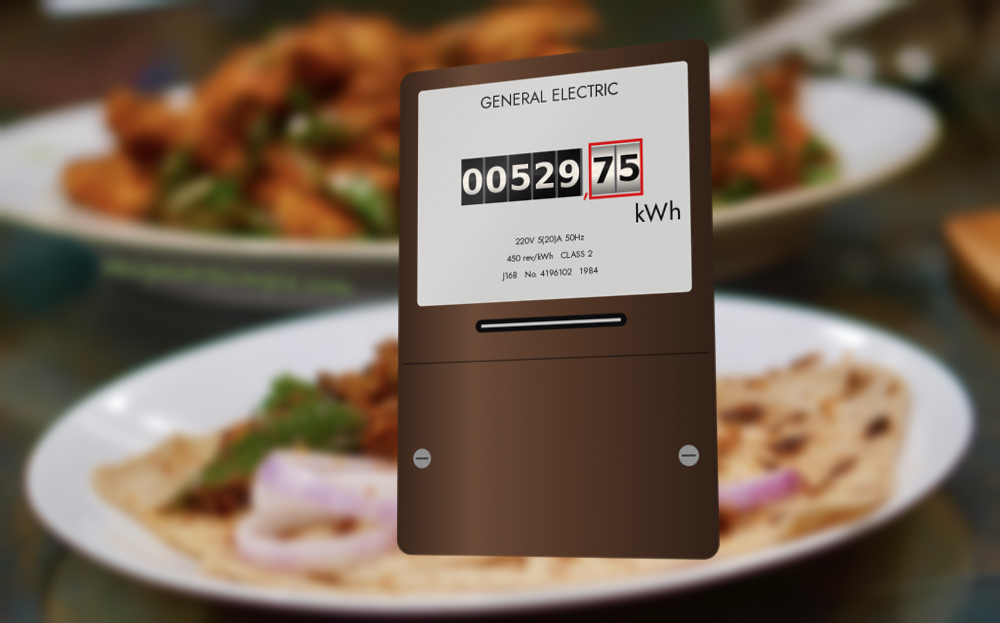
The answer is 529.75 kWh
